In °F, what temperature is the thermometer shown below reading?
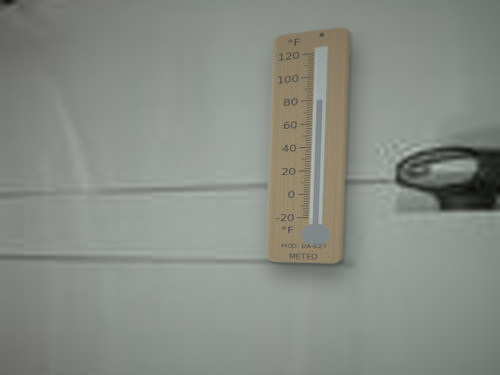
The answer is 80 °F
